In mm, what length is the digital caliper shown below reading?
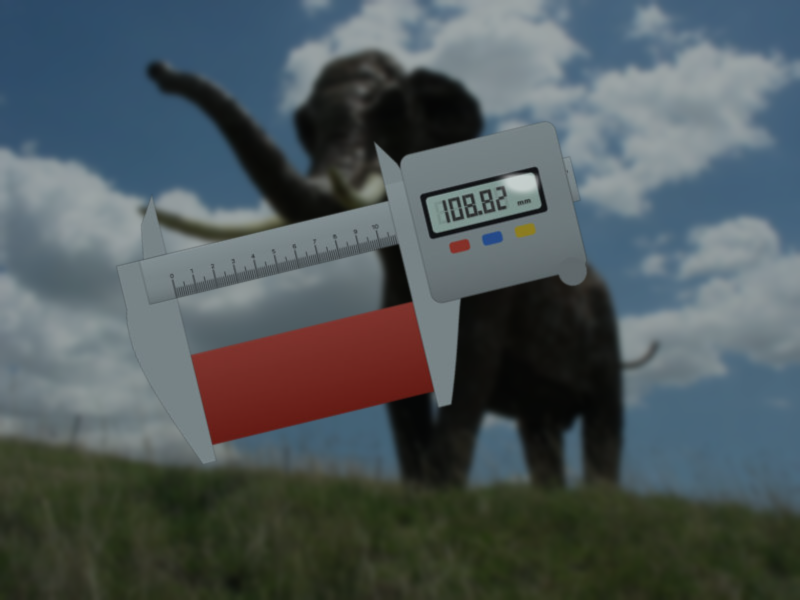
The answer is 108.82 mm
